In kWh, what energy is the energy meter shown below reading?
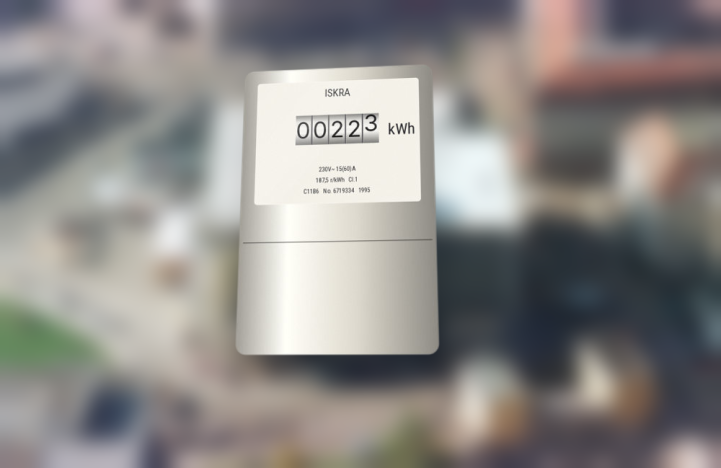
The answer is 223 kWh
